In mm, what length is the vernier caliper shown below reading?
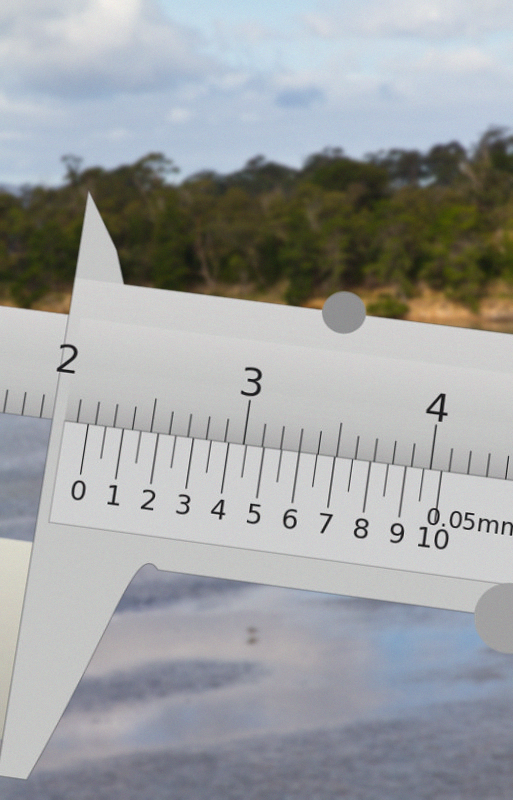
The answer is 21.6 mm
